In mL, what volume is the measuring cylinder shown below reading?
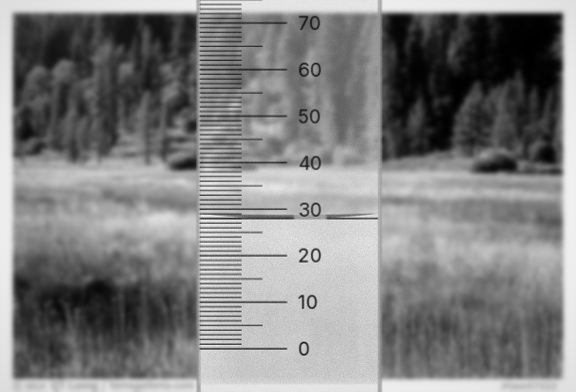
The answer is 28 mL
